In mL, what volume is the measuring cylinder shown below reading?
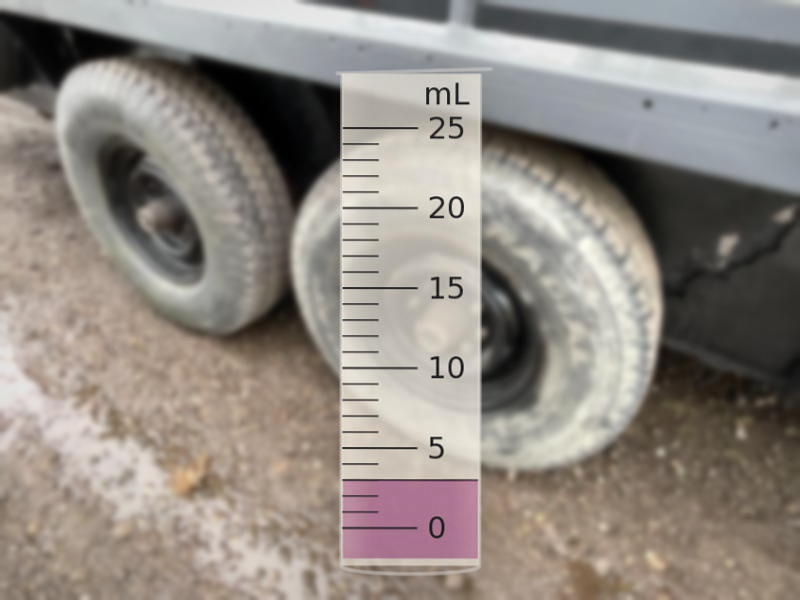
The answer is 3 mL
